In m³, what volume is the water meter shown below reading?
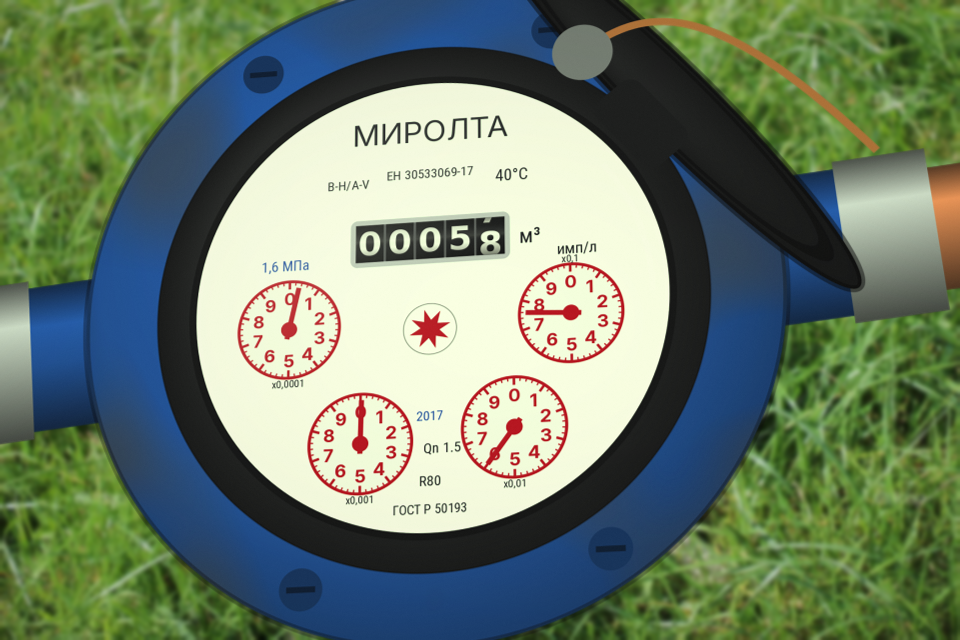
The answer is 57.7600 m³
